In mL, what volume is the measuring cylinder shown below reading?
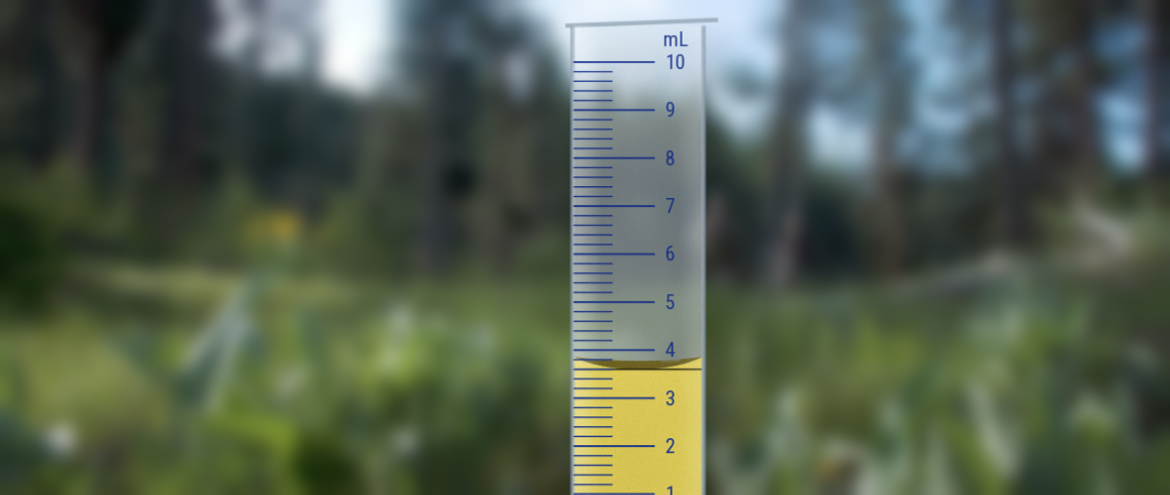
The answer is 3.6 mL
